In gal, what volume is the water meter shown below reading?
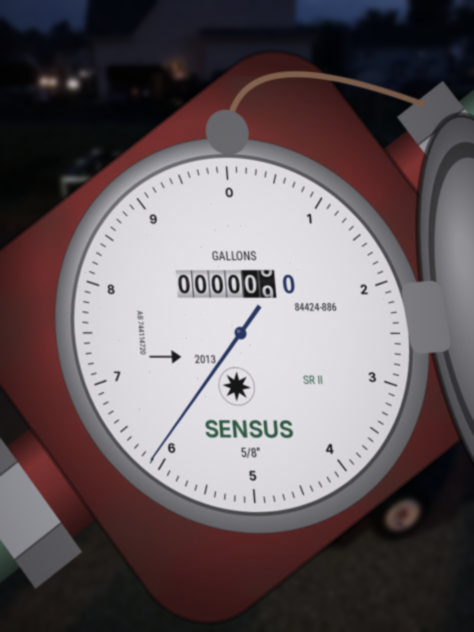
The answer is 86.1 gal
